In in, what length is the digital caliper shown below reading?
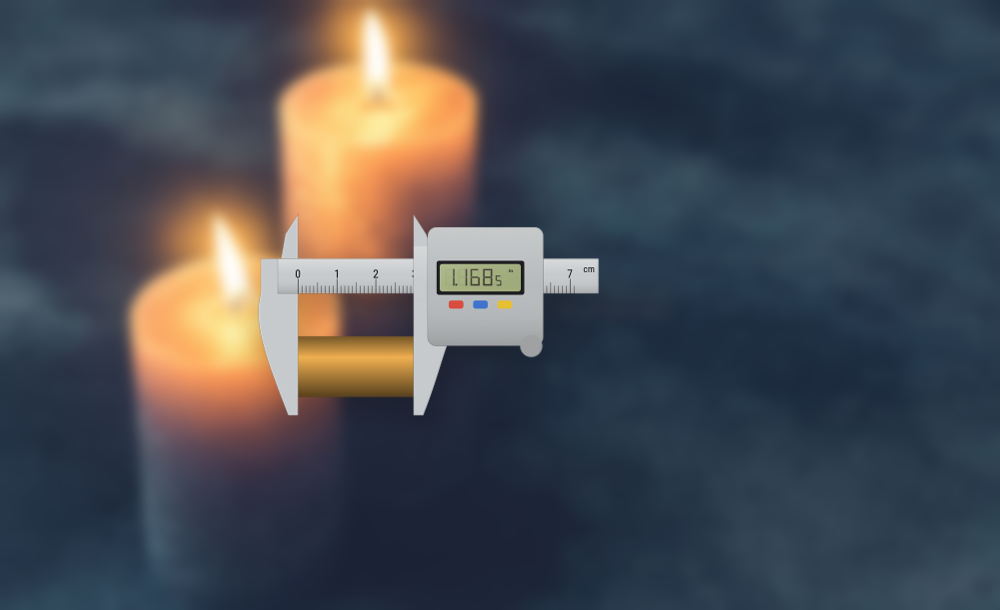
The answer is 1.1685 in
